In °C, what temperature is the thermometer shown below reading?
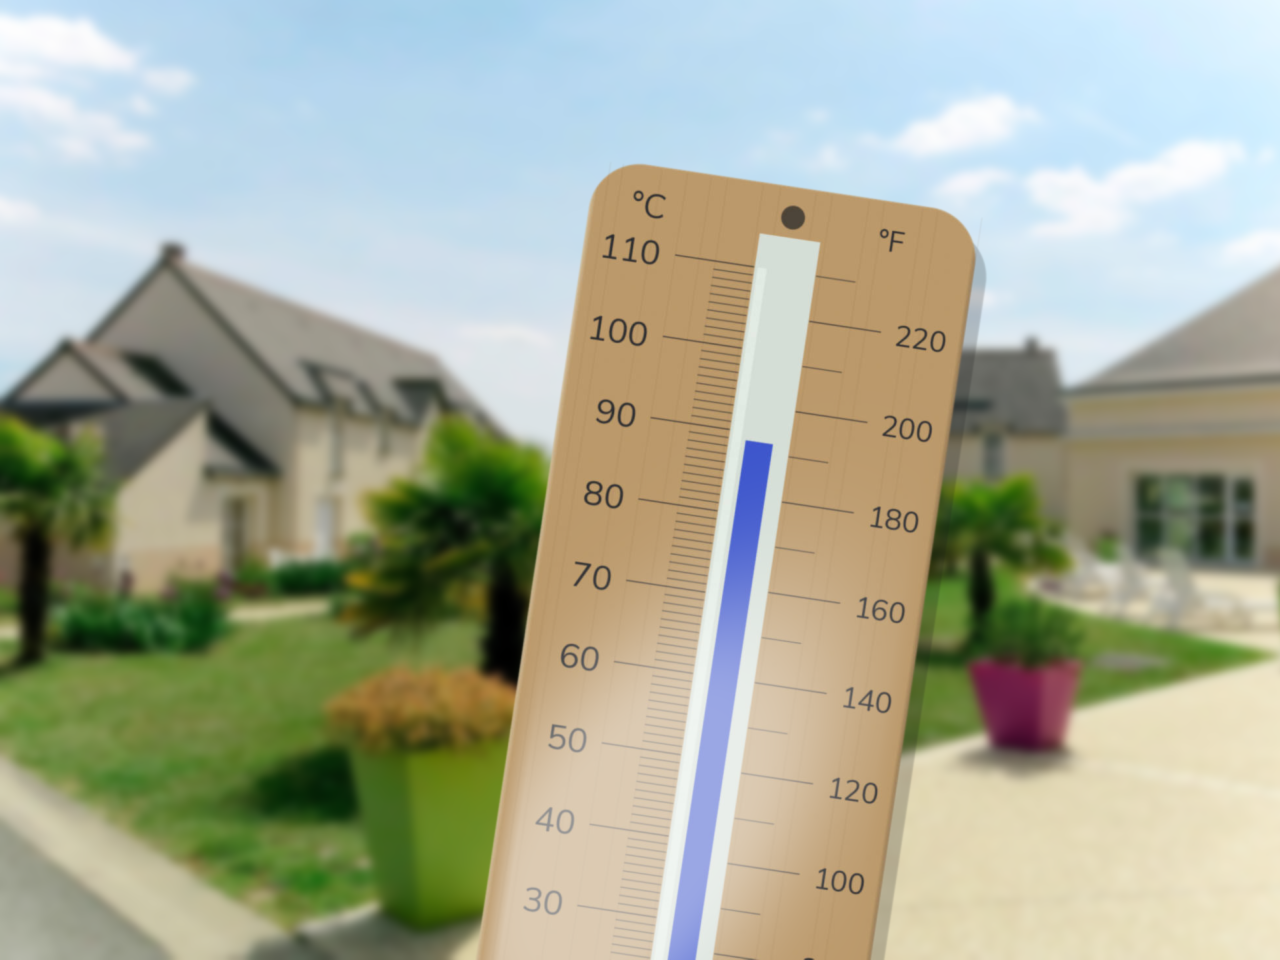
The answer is 89 °C
